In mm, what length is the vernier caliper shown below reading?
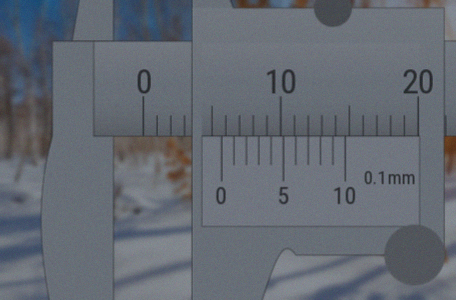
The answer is 5.7 mm
